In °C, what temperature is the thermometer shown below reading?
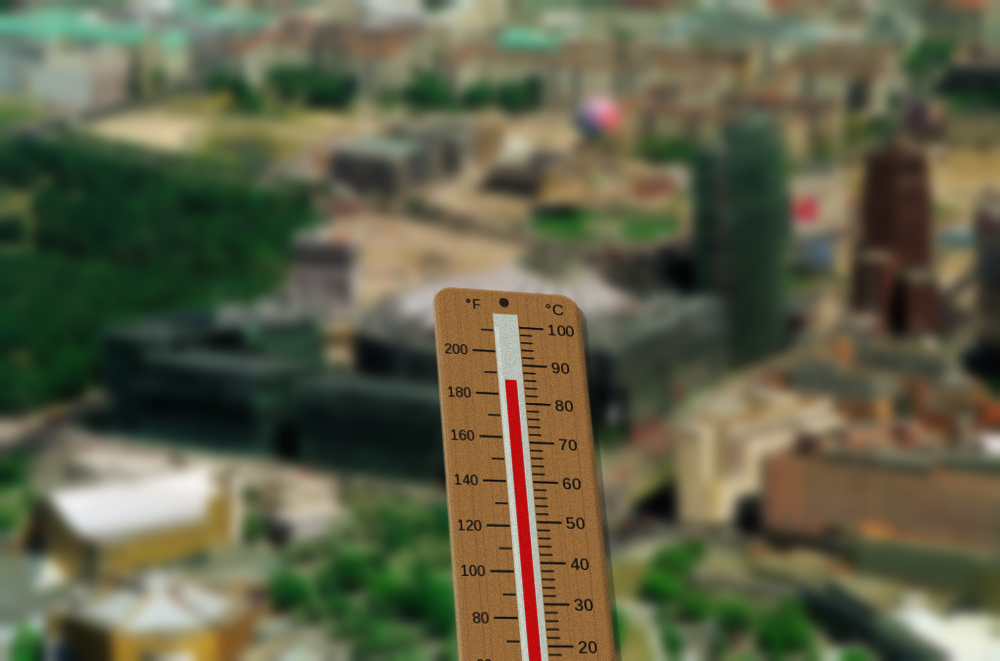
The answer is 86 °C
